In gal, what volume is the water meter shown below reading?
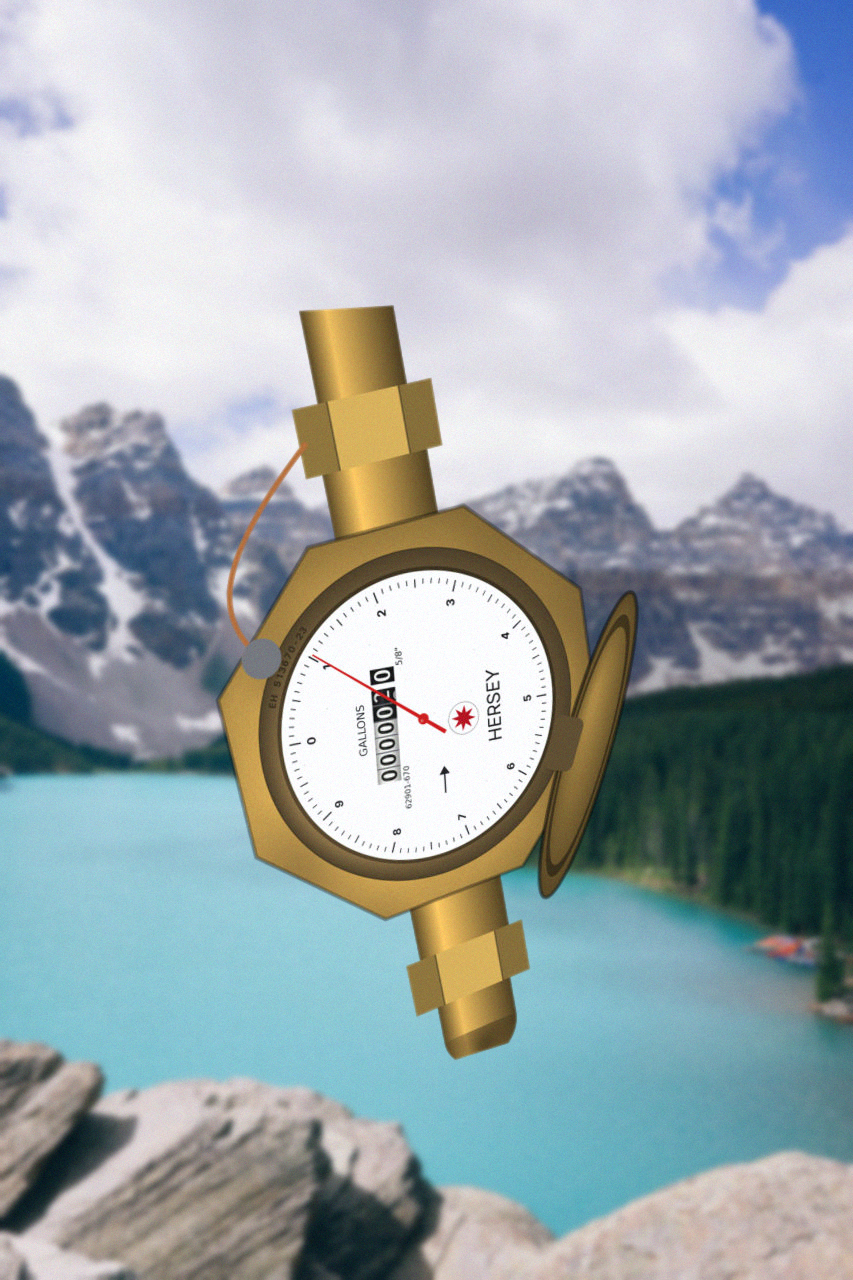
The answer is 21.0 gal
